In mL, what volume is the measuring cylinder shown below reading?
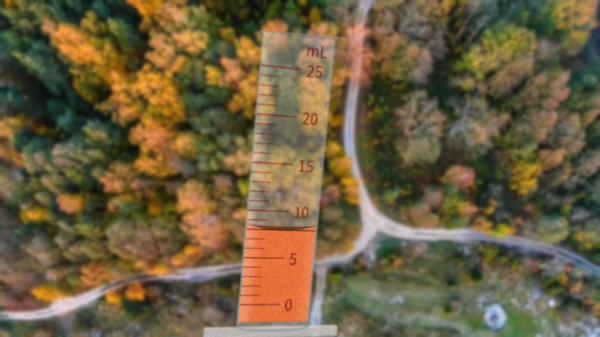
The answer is 8 mL
